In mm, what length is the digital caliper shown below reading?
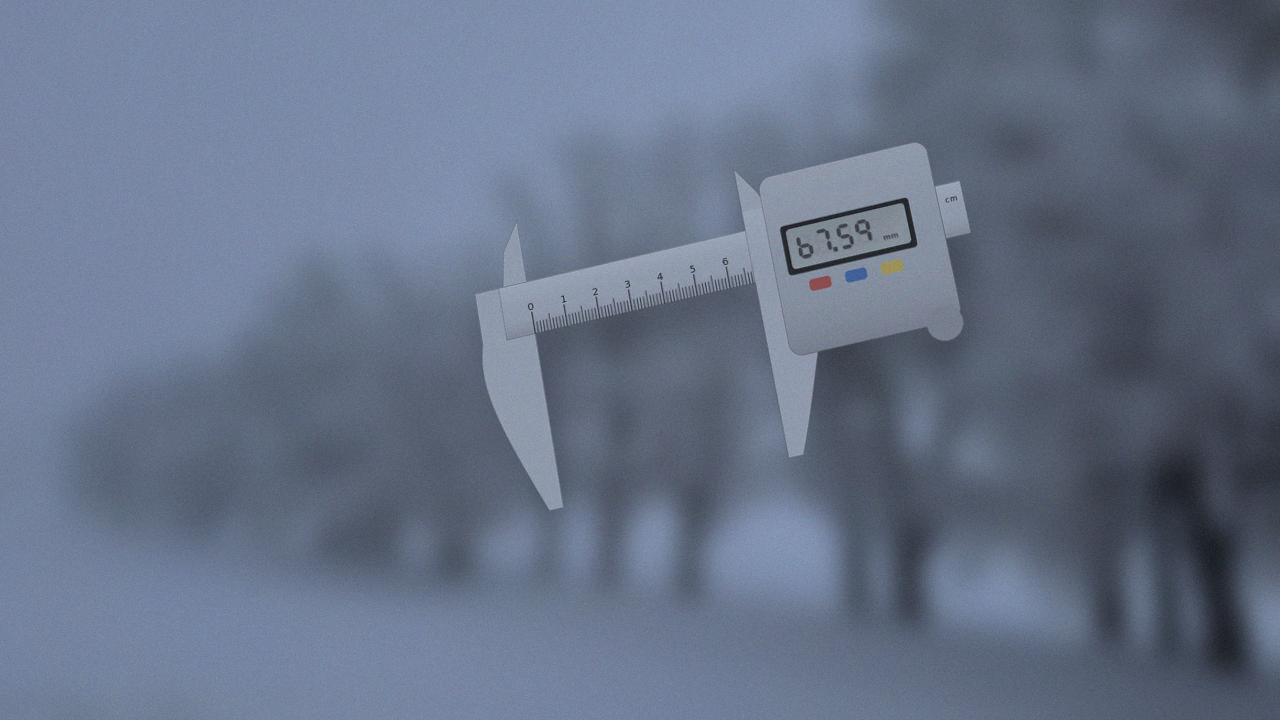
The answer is 67.59 mm
